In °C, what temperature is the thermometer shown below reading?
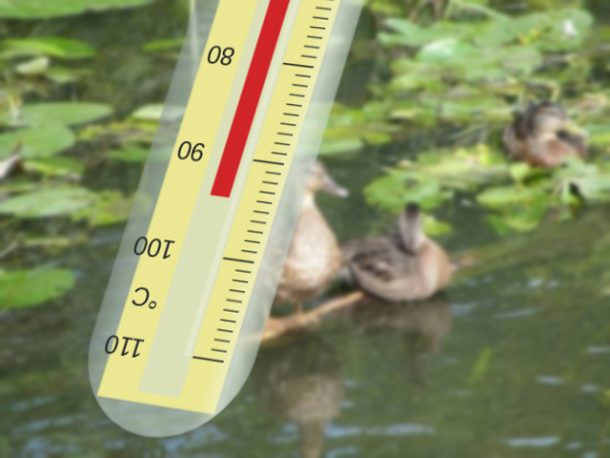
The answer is 94 °C
